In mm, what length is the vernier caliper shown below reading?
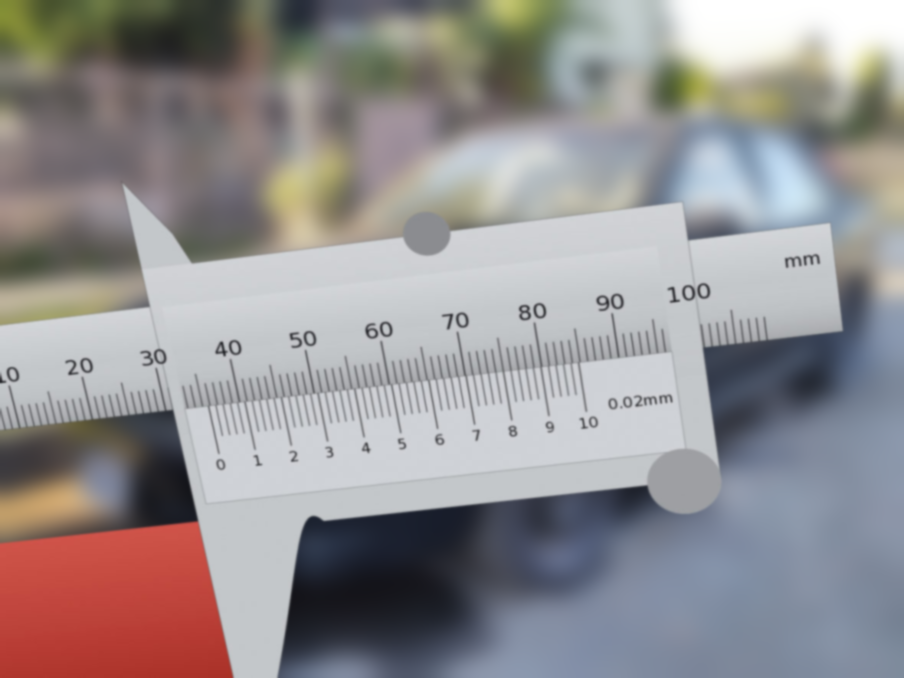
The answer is 35.8 mm
